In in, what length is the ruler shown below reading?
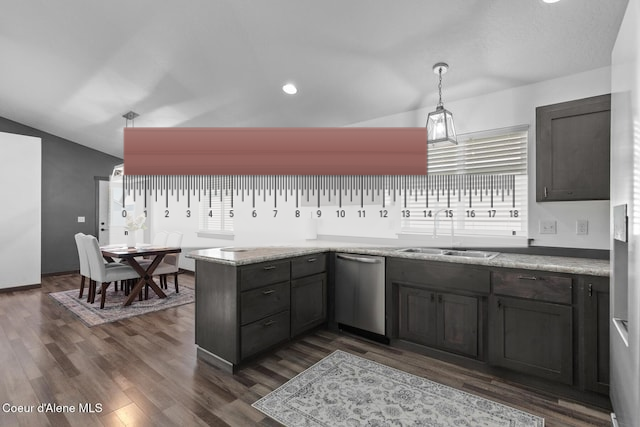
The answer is 14 in
